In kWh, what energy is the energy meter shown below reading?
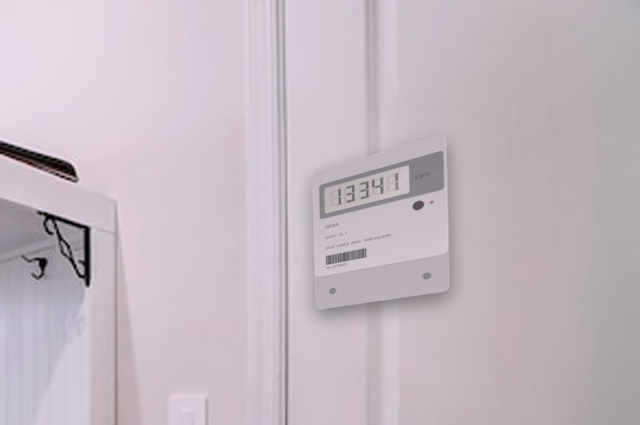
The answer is 13341 kWh
